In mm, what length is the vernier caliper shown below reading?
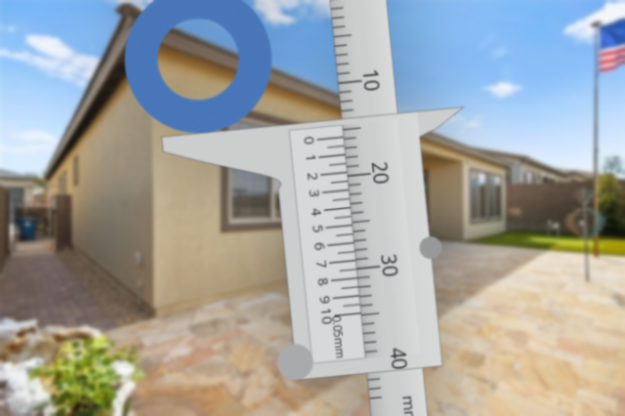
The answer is 15.8 mm
